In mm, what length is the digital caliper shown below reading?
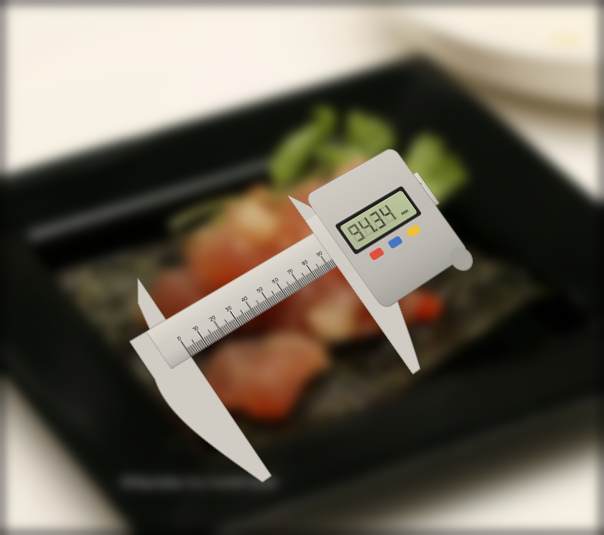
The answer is 94.34 mm
